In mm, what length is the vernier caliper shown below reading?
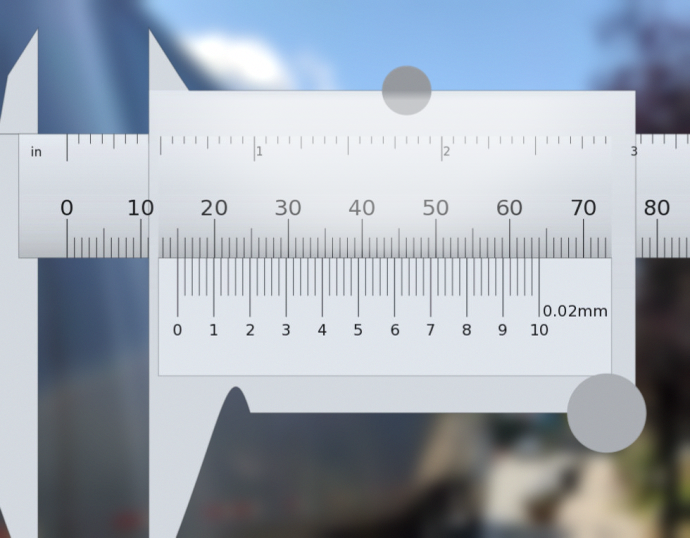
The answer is 15.0 mm
